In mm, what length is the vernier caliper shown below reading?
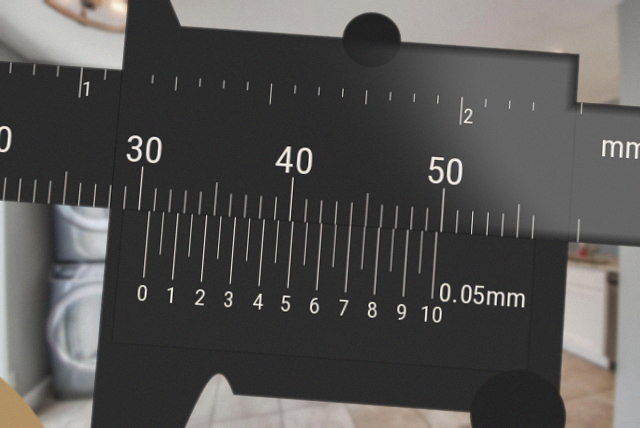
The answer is 30.7 mm
